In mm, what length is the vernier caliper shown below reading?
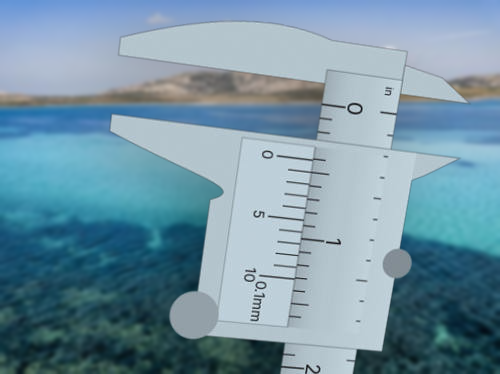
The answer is 4.1 mm
